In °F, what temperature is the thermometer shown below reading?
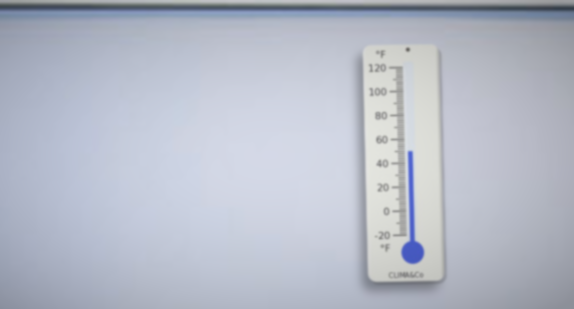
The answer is 50 °F
